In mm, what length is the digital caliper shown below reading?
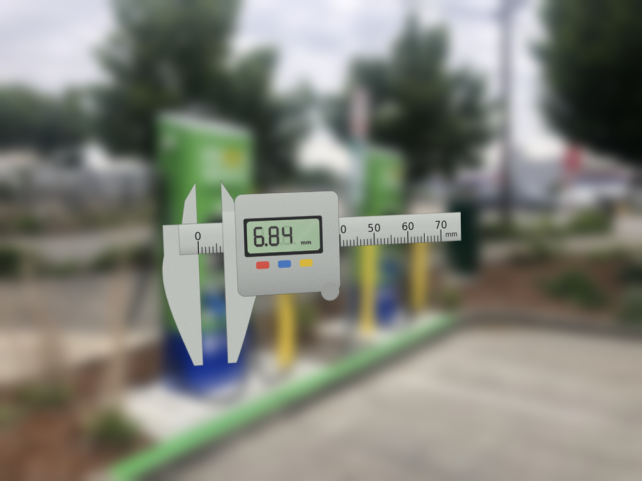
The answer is 6.84 mm
